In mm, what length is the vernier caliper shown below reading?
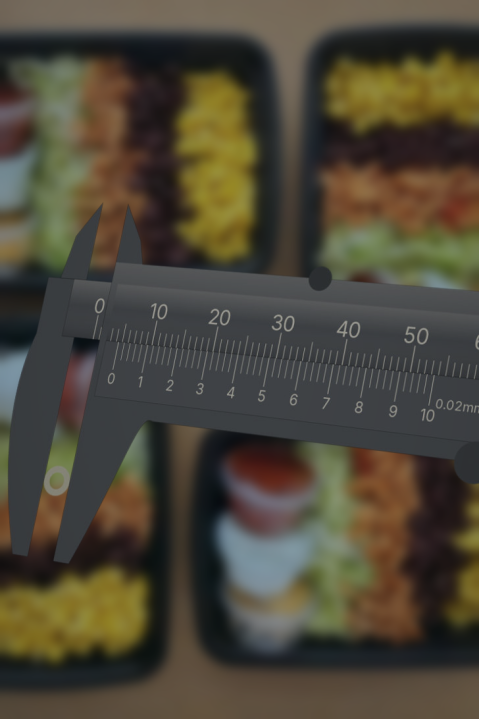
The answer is 4.4 mm
